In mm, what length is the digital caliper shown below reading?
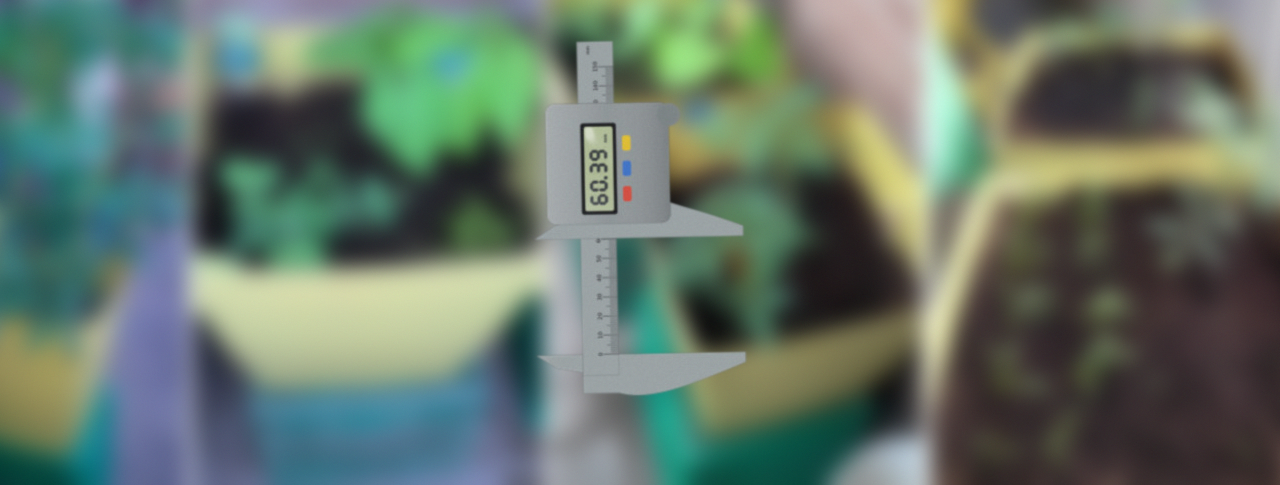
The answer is 60.39 mm
